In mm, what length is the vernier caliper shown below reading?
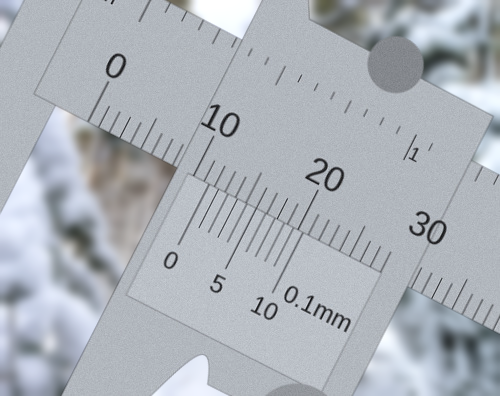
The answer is 11.5 mm
